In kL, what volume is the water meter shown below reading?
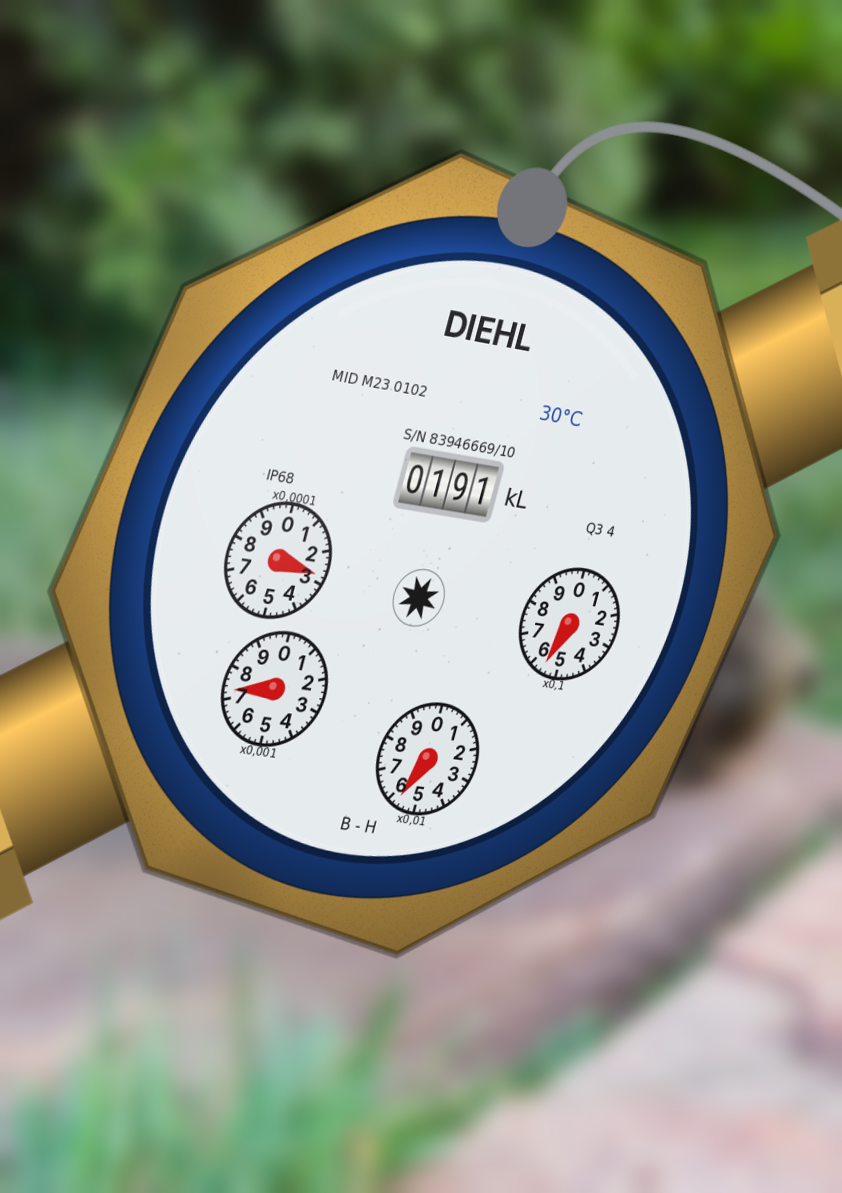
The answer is 191.5572 kL
